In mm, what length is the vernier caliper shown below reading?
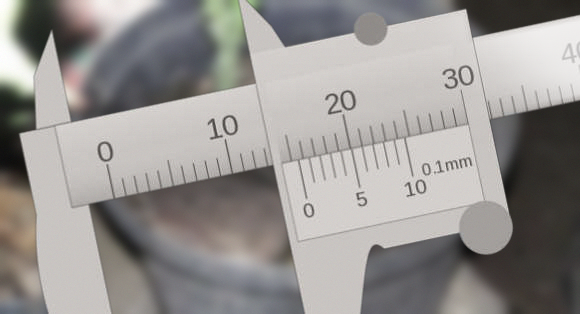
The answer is 15.6 mm
